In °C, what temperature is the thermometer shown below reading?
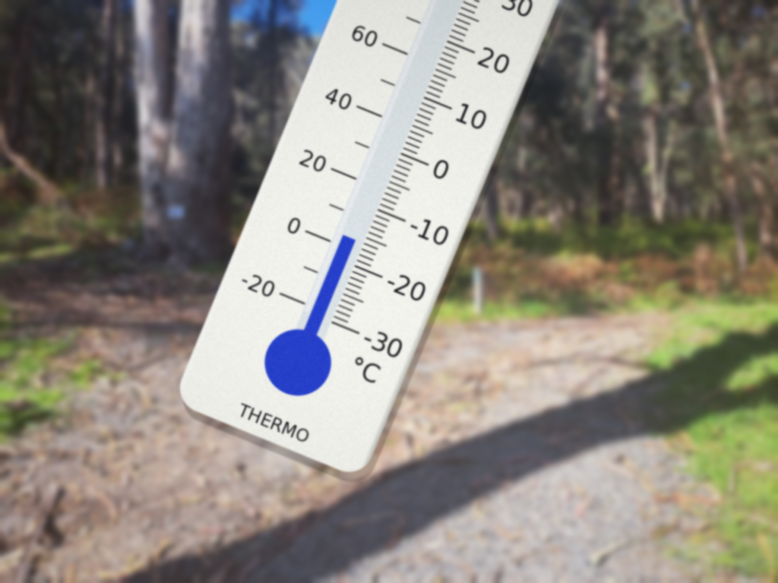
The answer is -16 °C
